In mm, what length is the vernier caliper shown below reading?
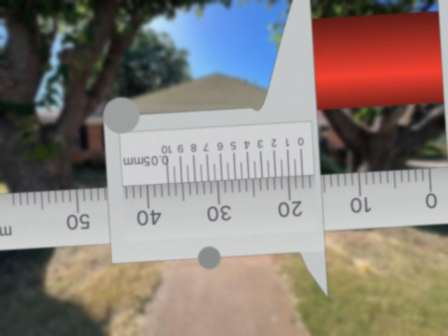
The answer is 18.0 mm
